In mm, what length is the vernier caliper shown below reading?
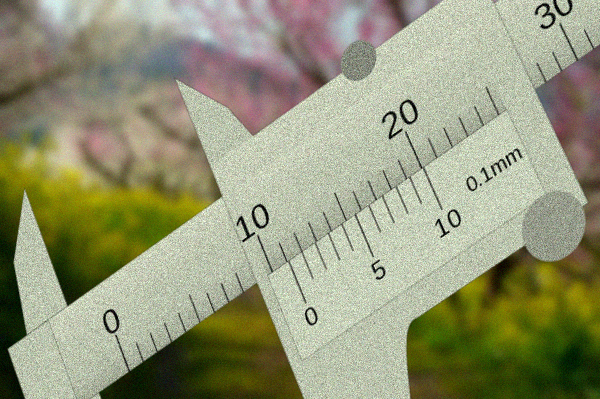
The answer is 11.1 mm
